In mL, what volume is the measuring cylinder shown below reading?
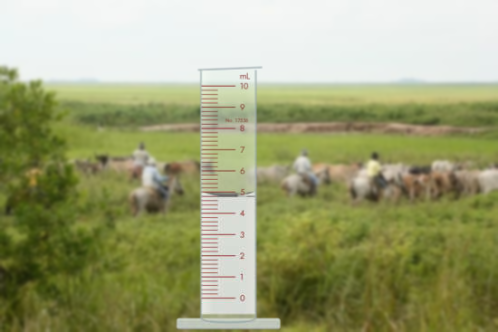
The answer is 4.8 mL
